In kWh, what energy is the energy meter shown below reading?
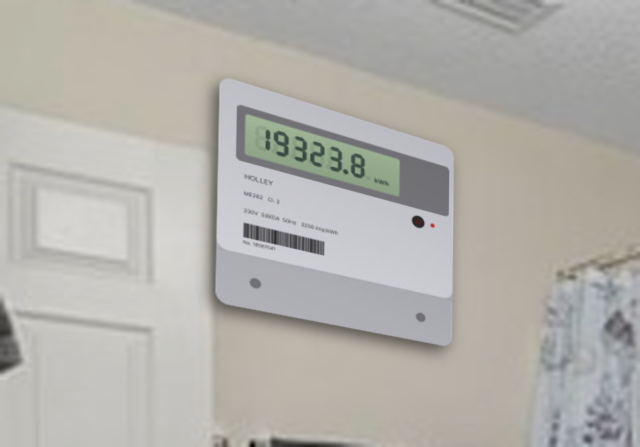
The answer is 19323.8 kWh
